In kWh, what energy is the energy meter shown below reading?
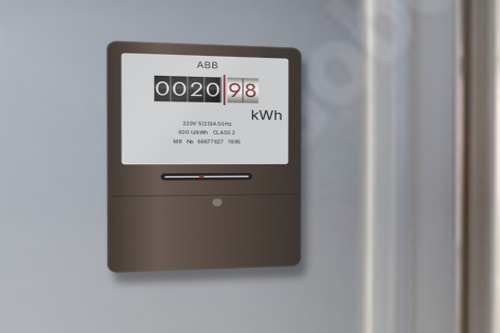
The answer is 20.98 kWh
